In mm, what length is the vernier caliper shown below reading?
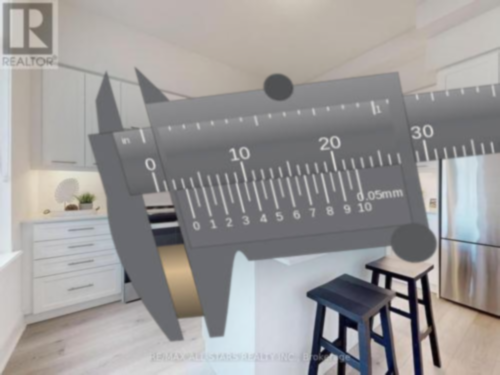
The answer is 3.2 mm
